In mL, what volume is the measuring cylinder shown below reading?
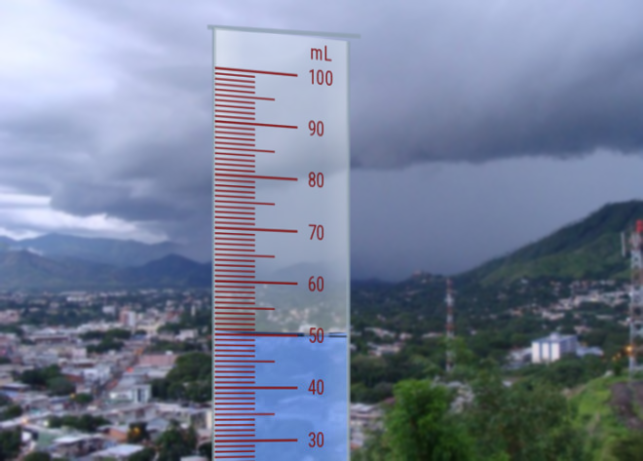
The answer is 50 mL
